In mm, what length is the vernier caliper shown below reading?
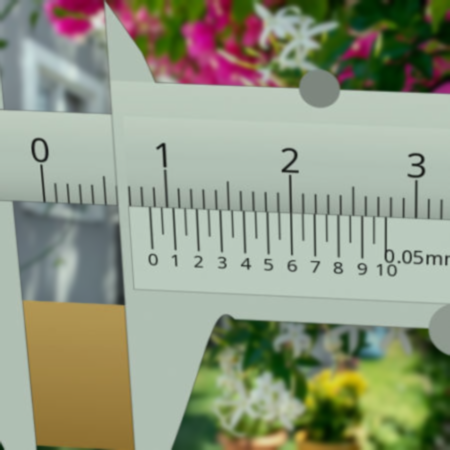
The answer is 8.6 mm
